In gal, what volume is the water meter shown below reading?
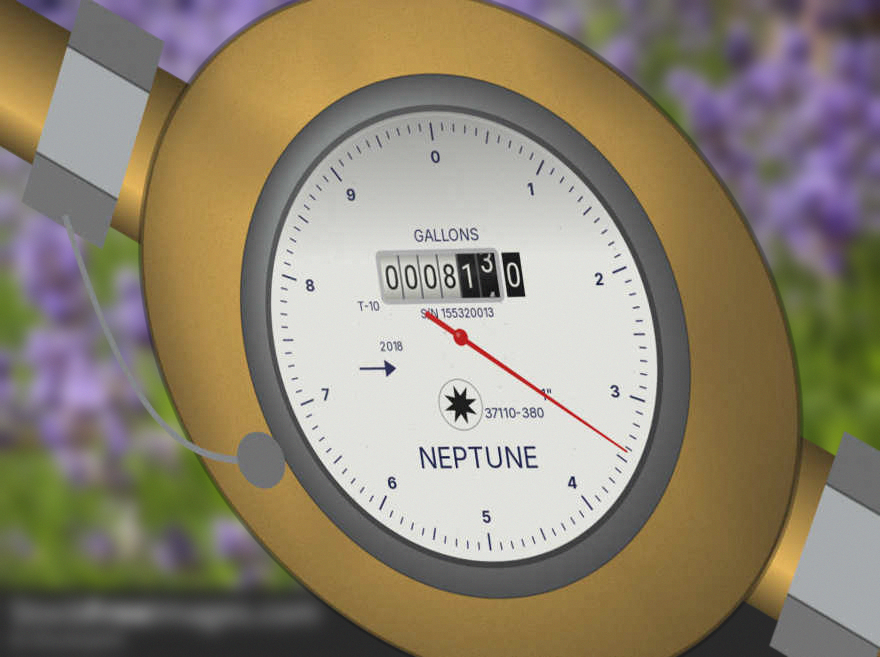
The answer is 8133.4 gal
